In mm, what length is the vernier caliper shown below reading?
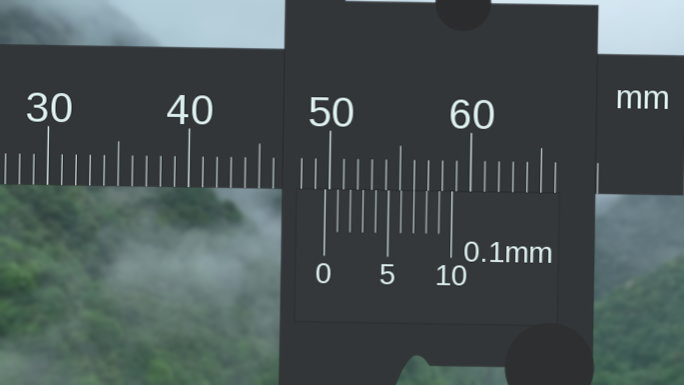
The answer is 49.7 mm
